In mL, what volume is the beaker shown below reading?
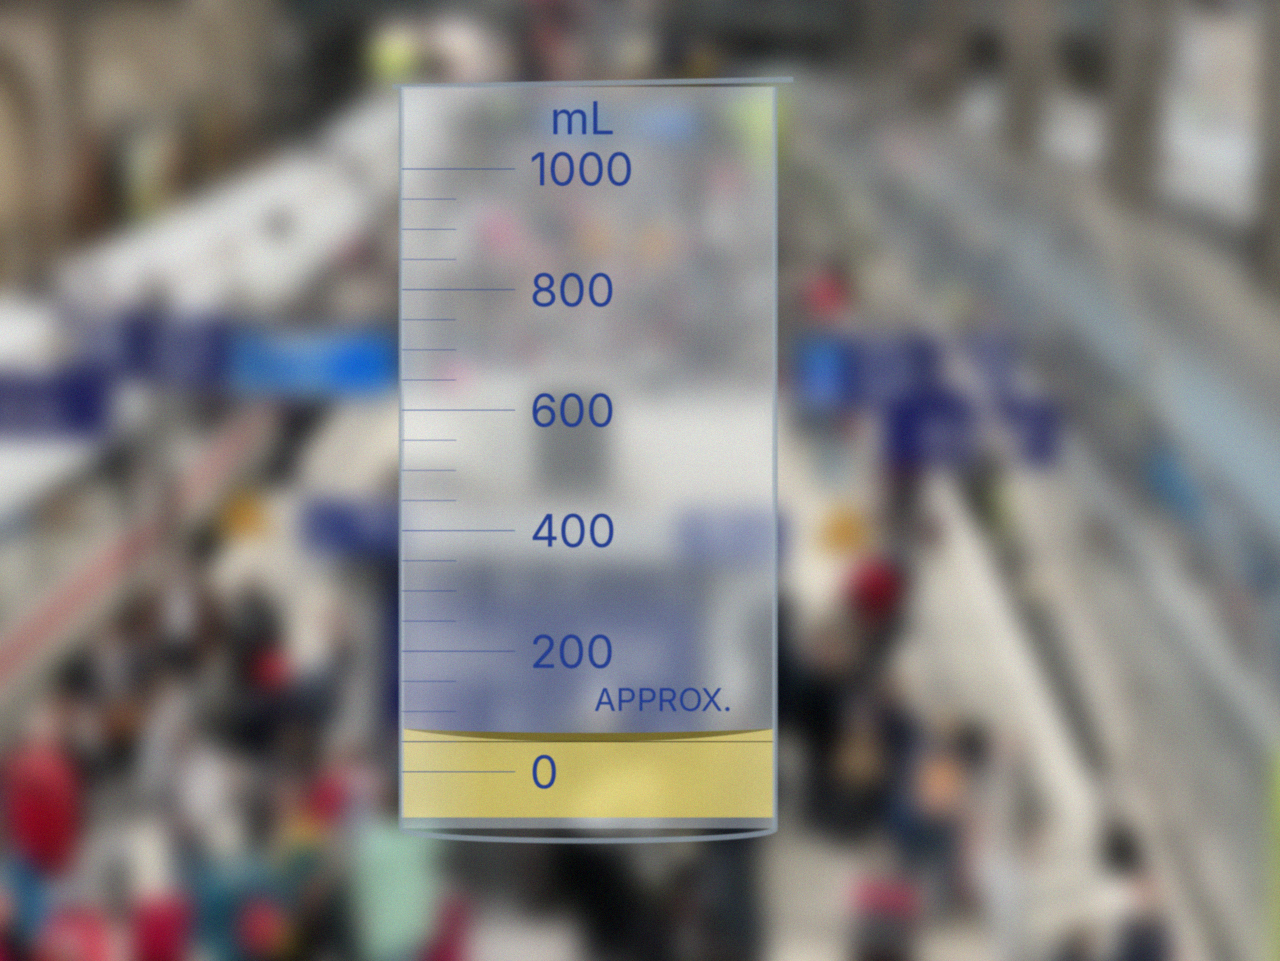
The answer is 50 mL
